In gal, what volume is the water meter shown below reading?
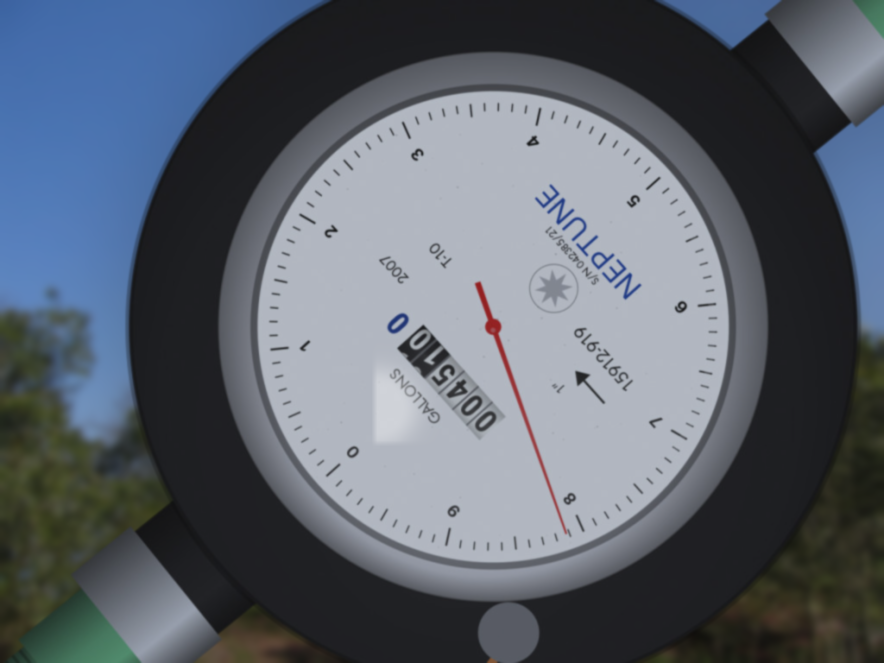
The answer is 45098.1 gal
